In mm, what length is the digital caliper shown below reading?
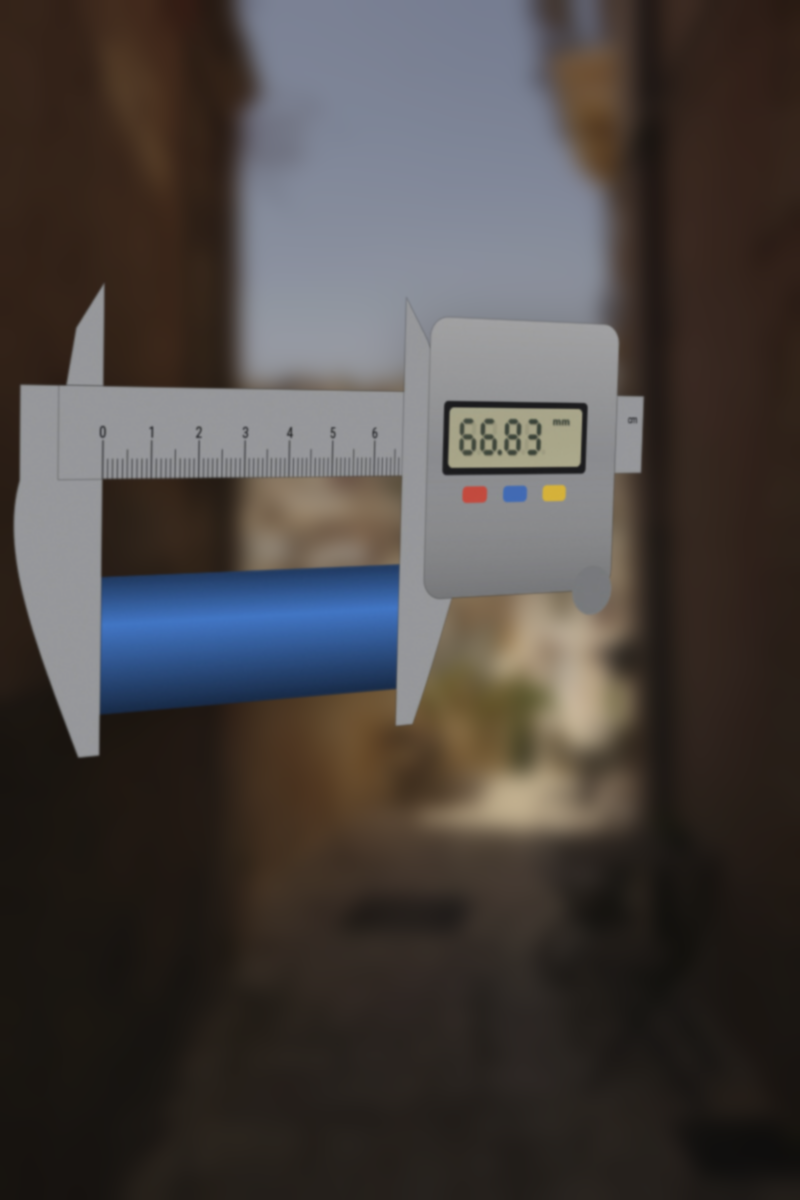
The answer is 66.83 mm
